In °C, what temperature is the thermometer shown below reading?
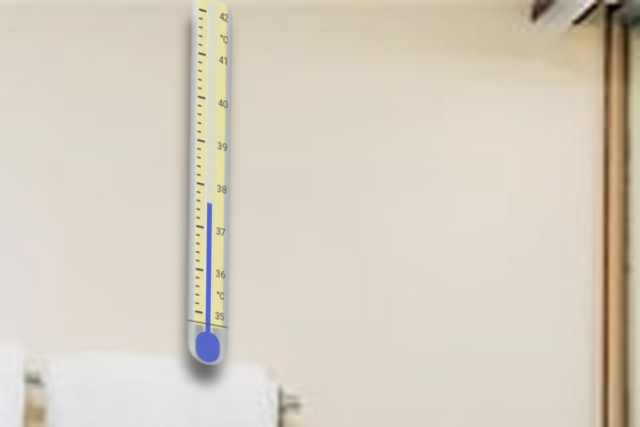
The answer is 37.6 °C
